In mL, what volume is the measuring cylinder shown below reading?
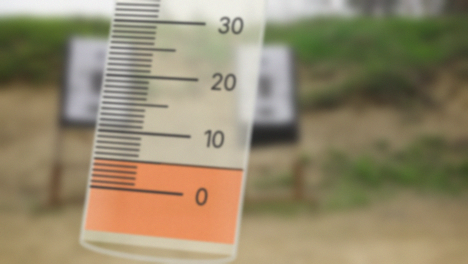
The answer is 5 mL
